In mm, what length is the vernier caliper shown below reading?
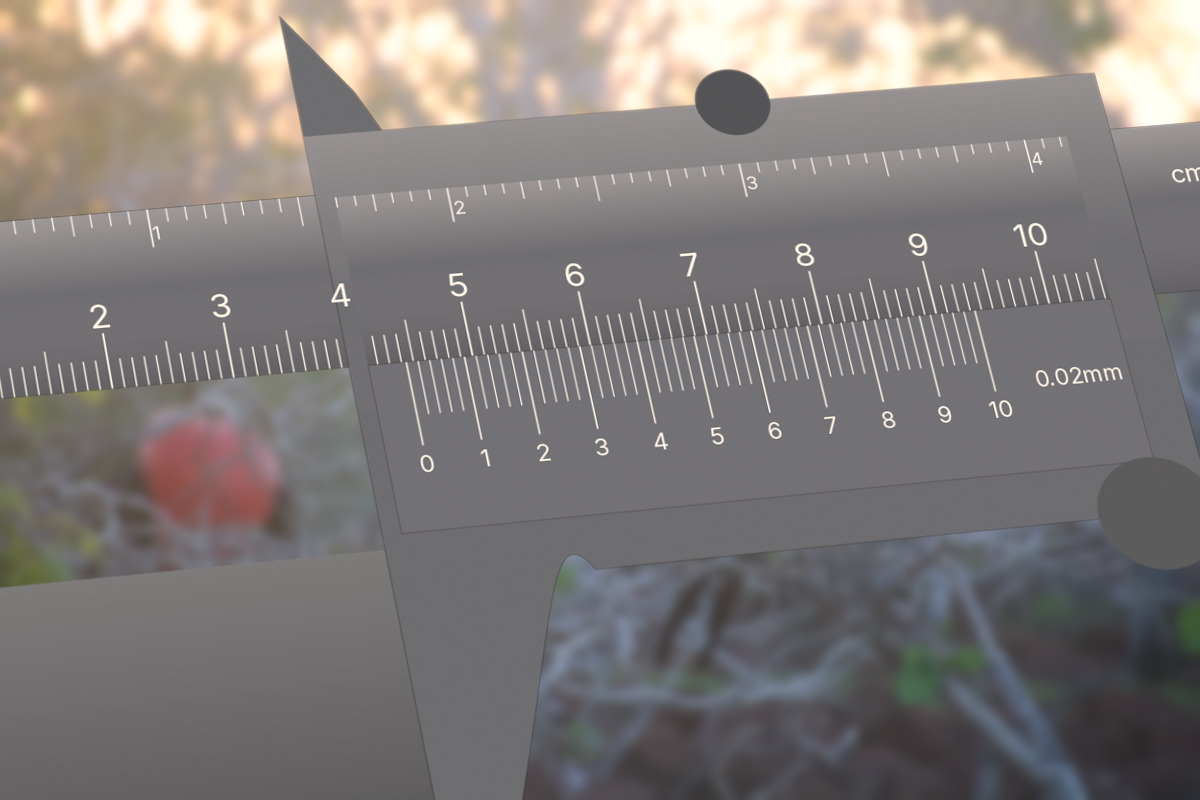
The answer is 44.4 mm
